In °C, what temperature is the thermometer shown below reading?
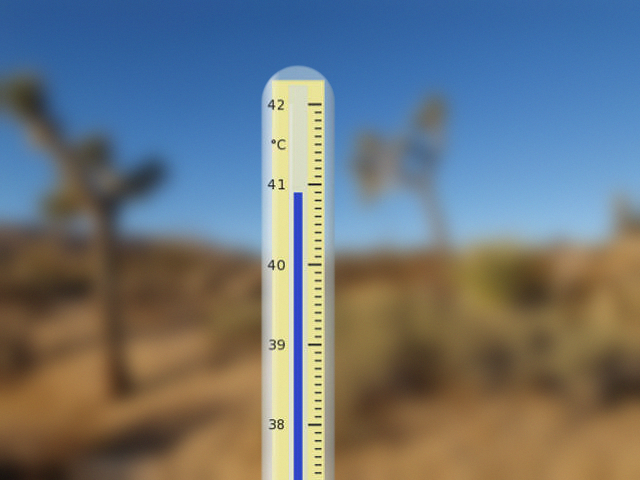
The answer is 40.9 °C
